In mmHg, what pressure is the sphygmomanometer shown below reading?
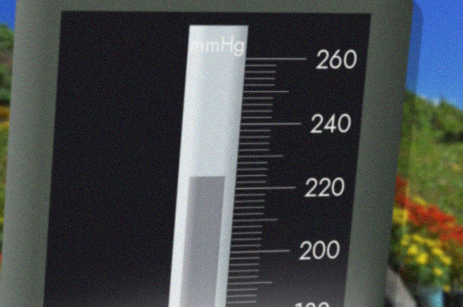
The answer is 224 mmHg
